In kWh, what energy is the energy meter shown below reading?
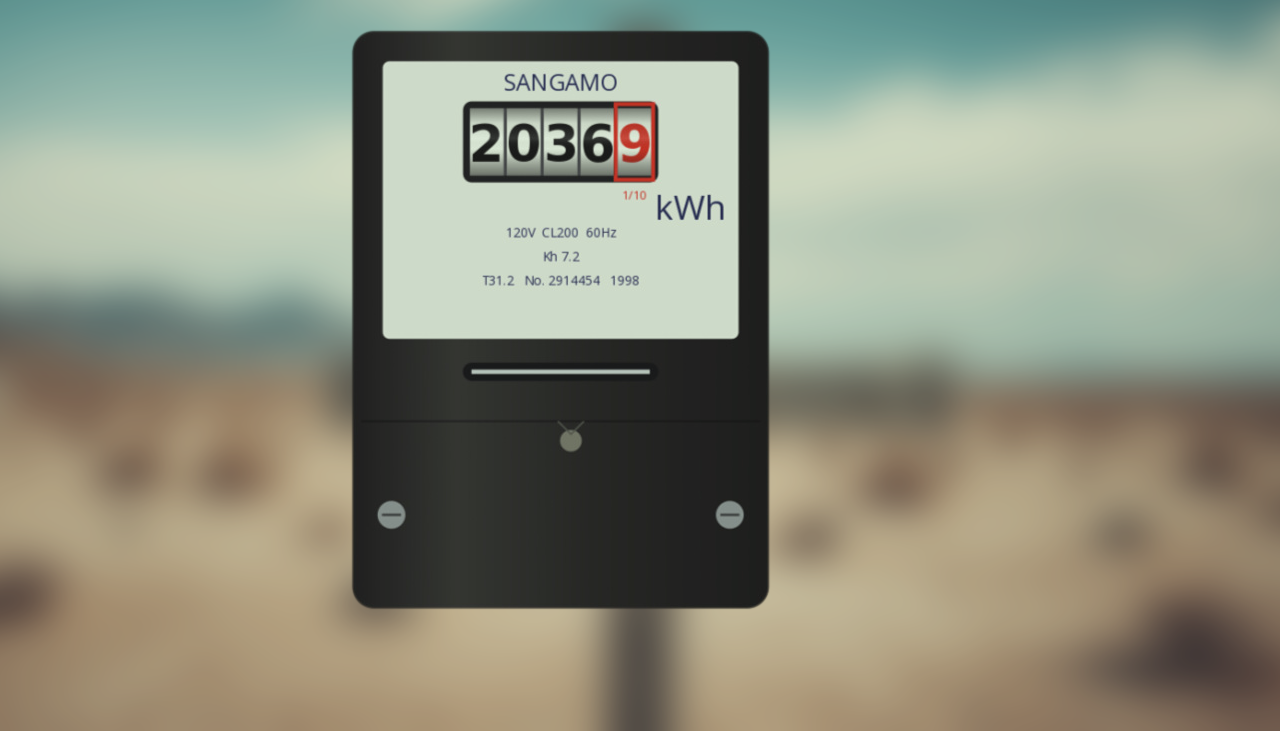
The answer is 2036.9 kWh
